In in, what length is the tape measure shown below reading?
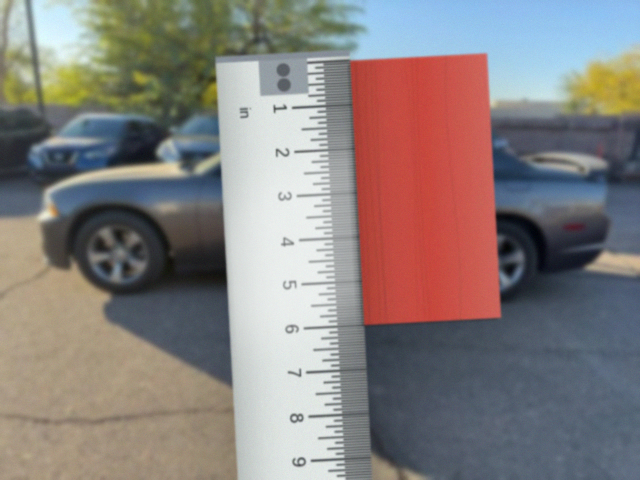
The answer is 6 in
